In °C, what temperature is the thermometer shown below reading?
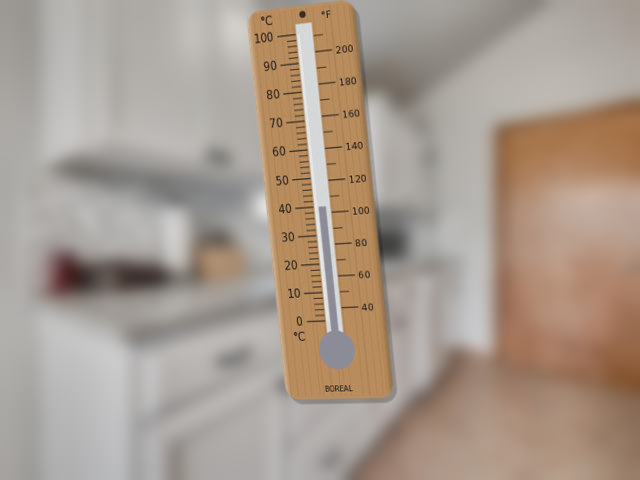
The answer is 40 °C
